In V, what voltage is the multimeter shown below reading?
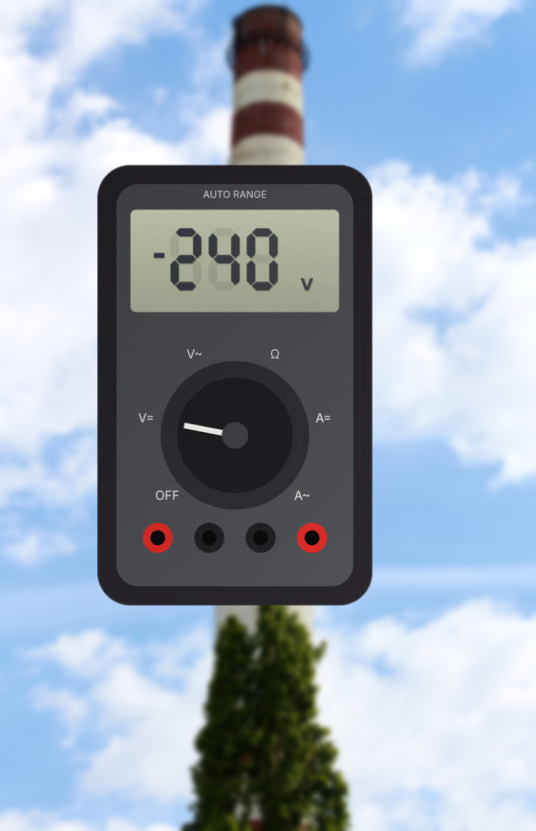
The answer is -240 V
